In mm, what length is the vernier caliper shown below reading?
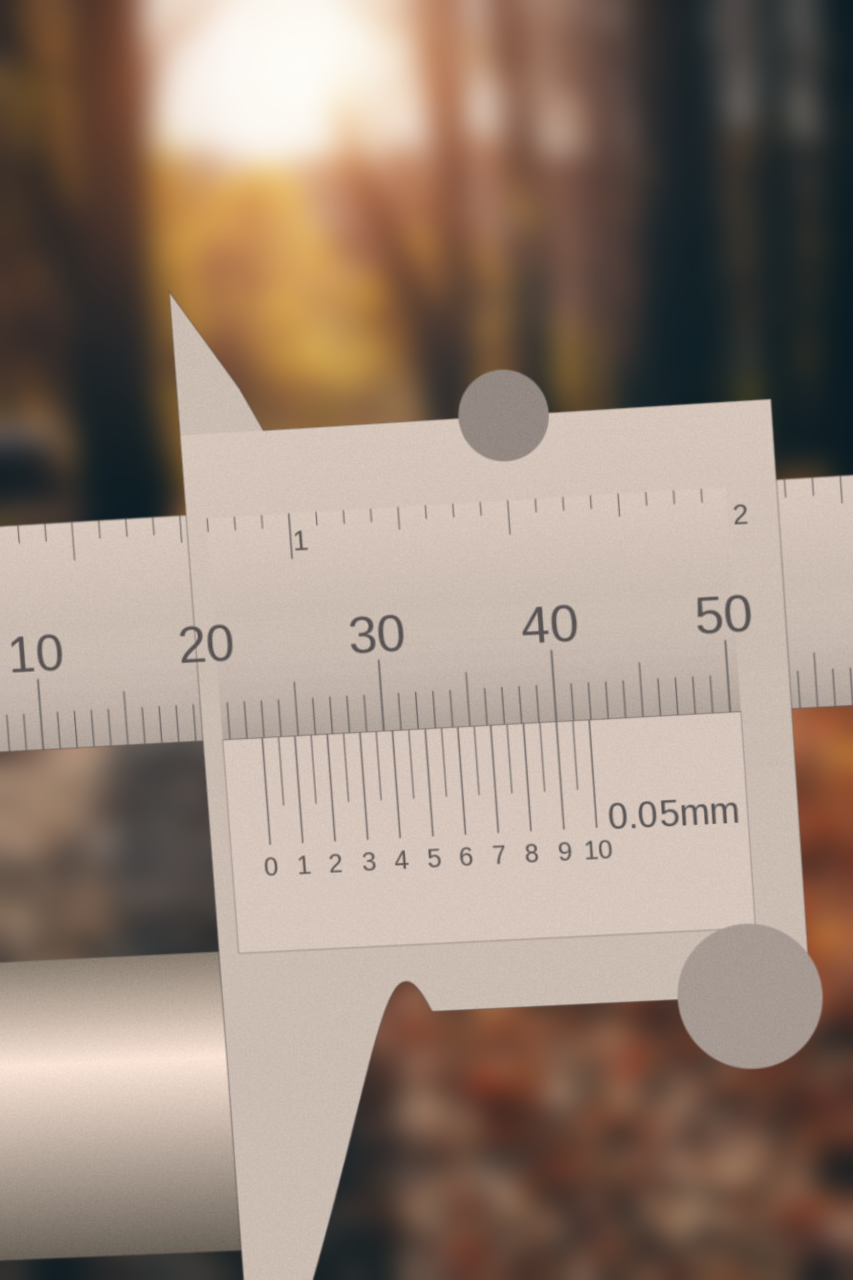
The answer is 22.9 mm
